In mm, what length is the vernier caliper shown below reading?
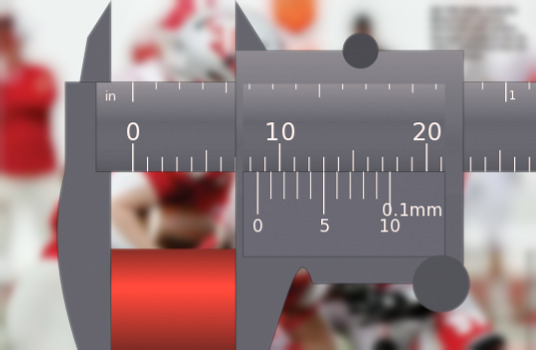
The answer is 8.5 mm
